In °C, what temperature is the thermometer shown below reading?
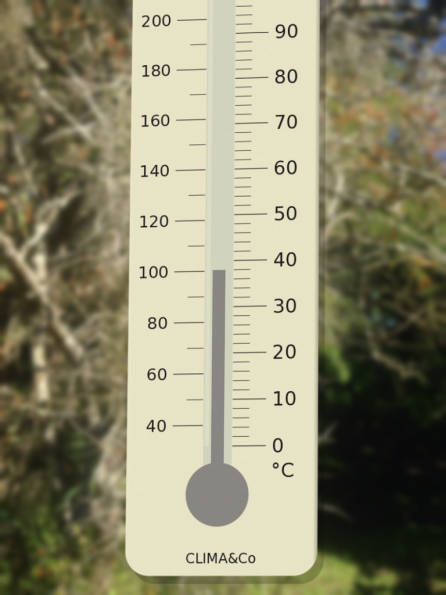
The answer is 38 °C
